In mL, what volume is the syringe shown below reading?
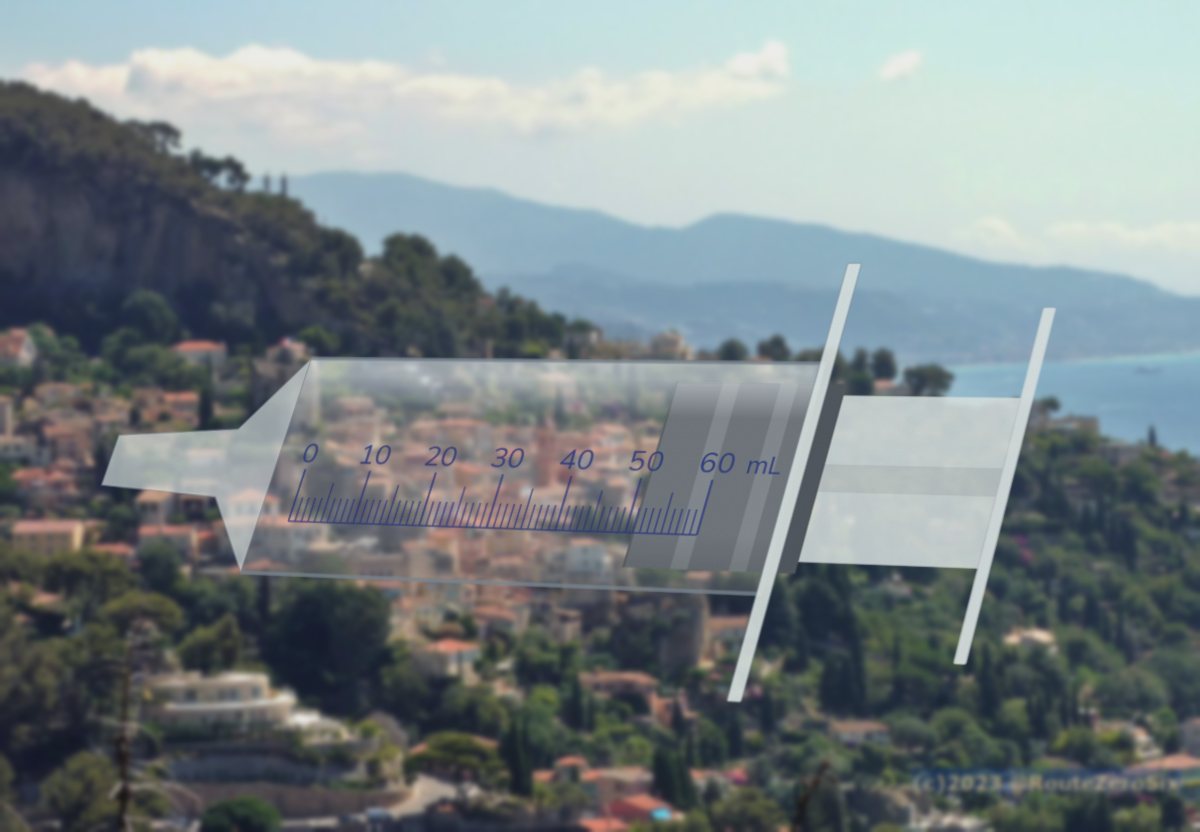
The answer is 51 mL
